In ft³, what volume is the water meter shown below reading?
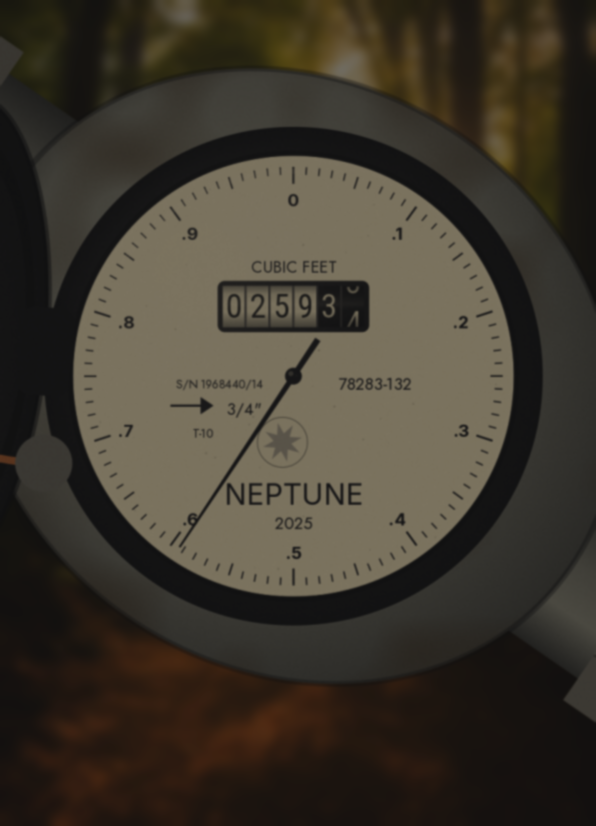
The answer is 25933.59 ft³
